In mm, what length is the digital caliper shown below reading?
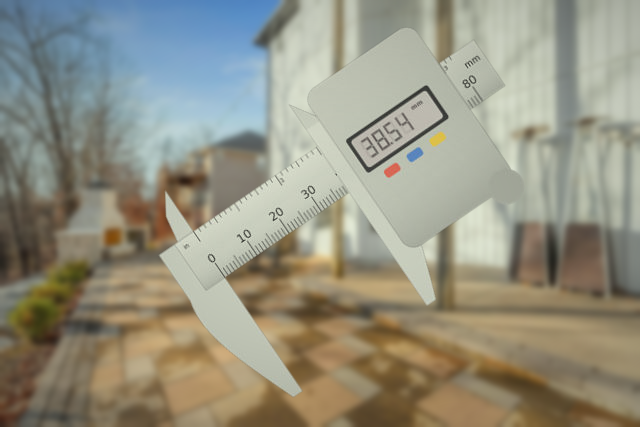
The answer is 38.54 mm
